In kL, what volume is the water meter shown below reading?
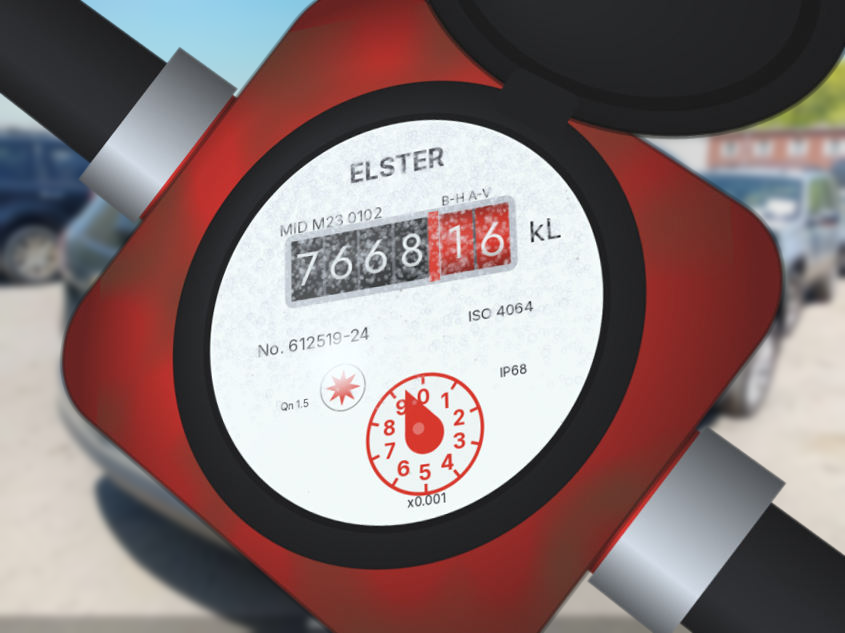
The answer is 7668.159 kL
